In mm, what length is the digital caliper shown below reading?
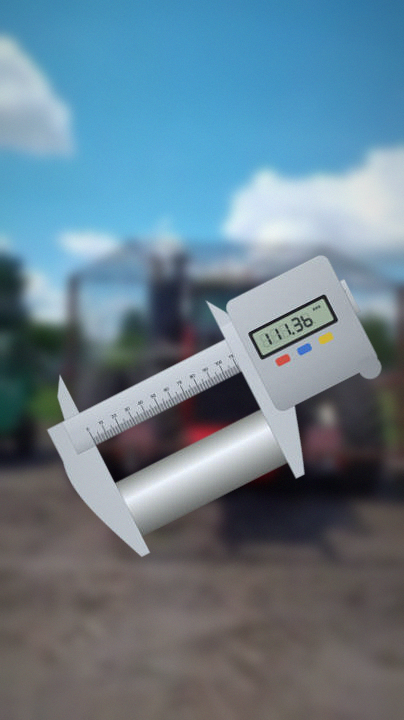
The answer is 111.36 mm
